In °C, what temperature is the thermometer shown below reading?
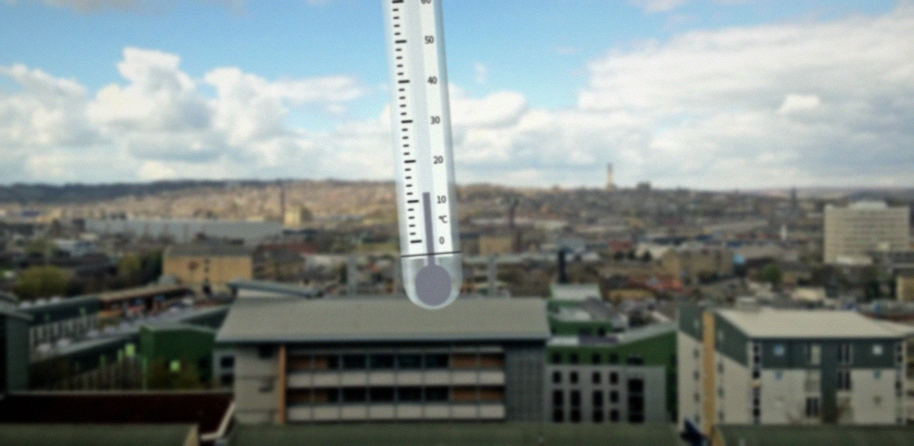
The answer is 12 °C
